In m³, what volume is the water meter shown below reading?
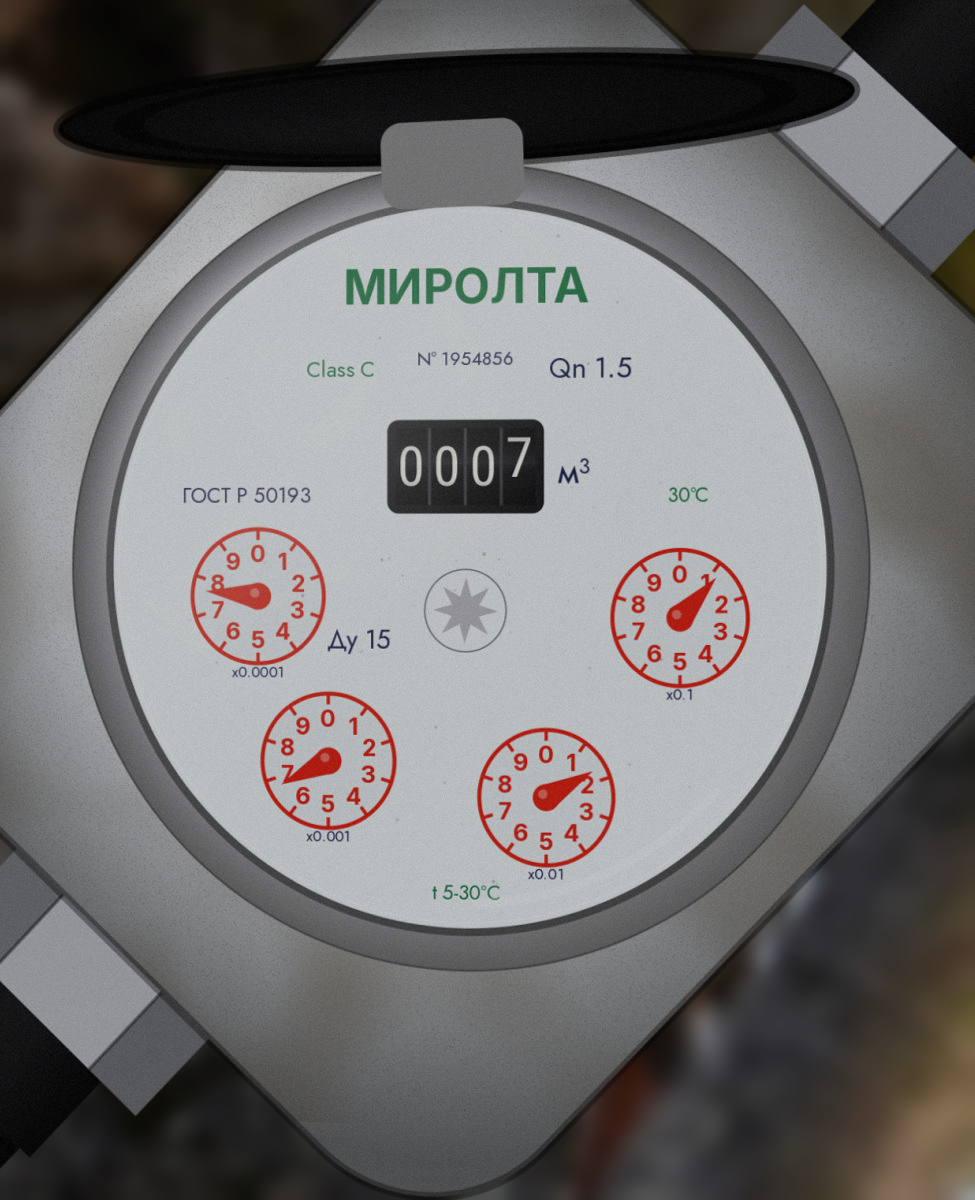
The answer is 7.1167 m³
